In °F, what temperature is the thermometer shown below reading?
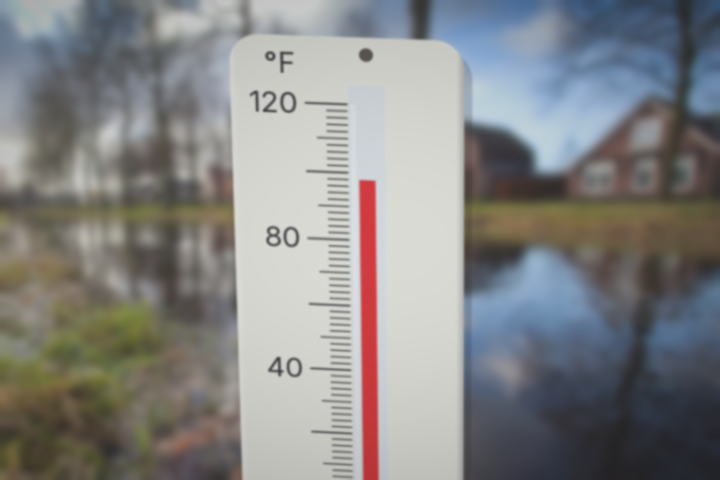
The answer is 98 °F
